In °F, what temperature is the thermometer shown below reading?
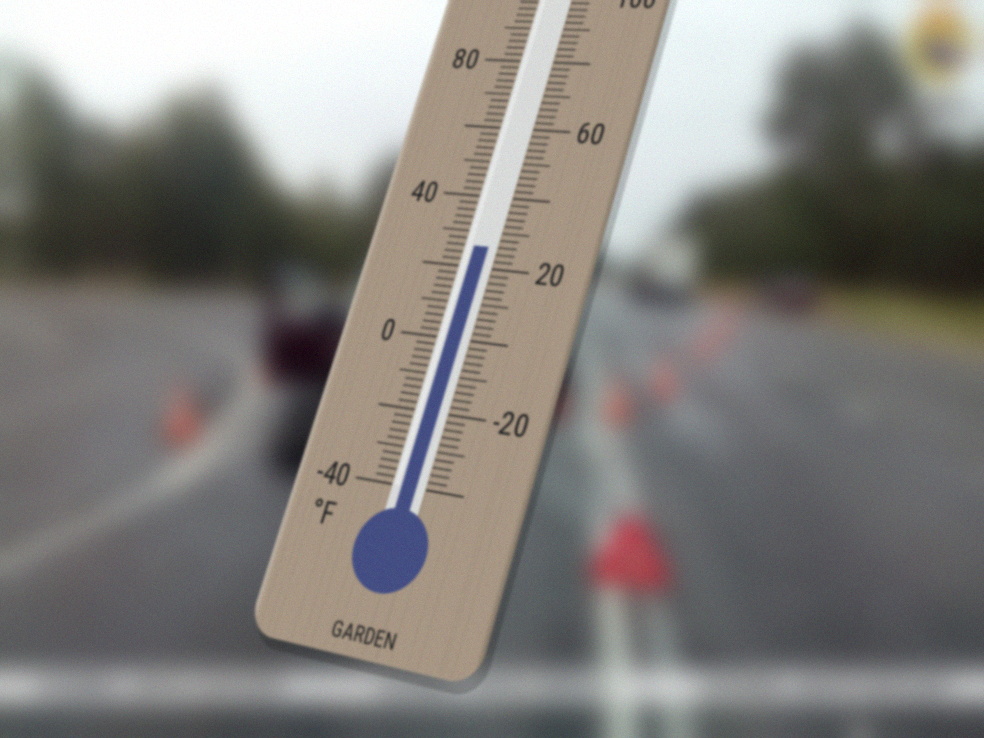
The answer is 26 °F
